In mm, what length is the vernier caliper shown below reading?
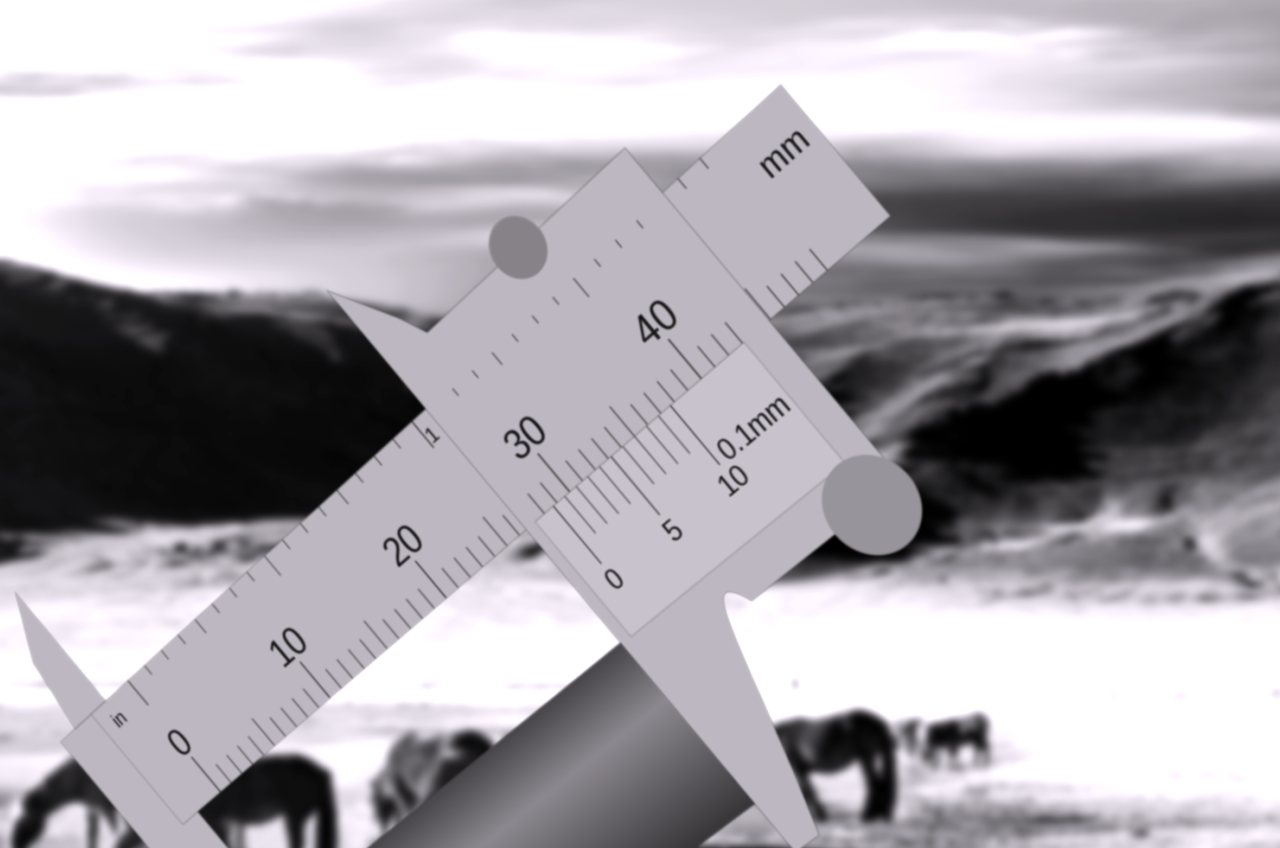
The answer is 28.7 mm
